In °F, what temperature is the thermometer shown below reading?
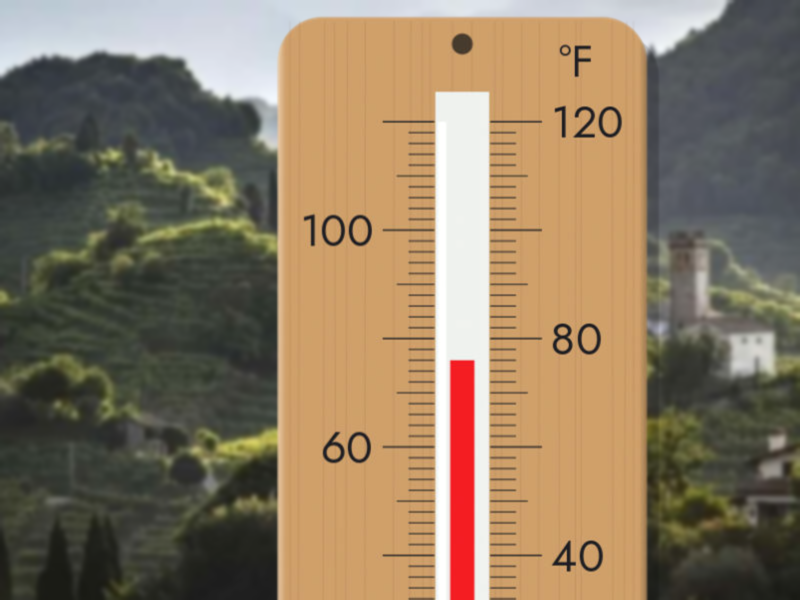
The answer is 76 °F
